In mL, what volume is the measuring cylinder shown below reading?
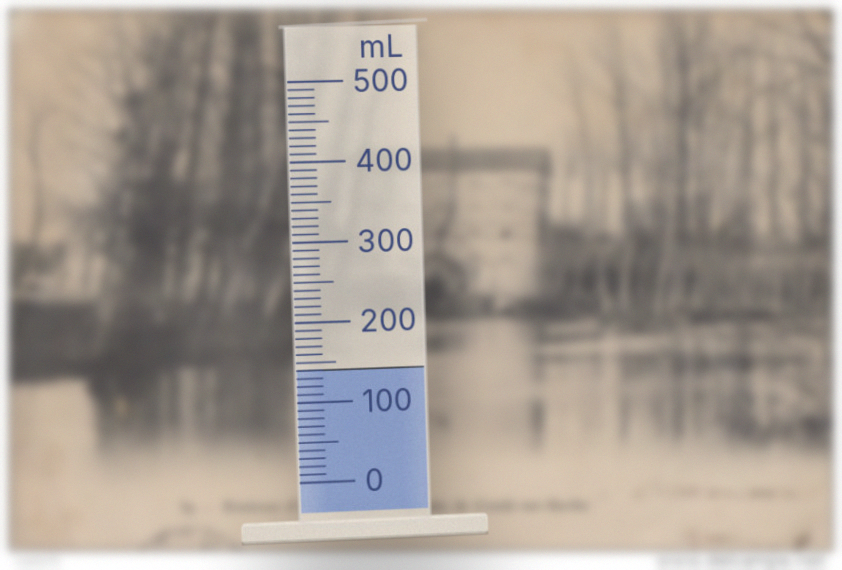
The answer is 140 mL
